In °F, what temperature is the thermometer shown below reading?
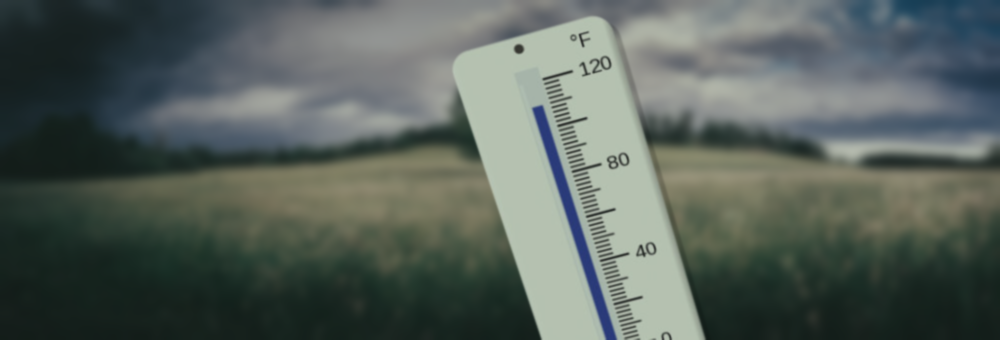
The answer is 110 °F
